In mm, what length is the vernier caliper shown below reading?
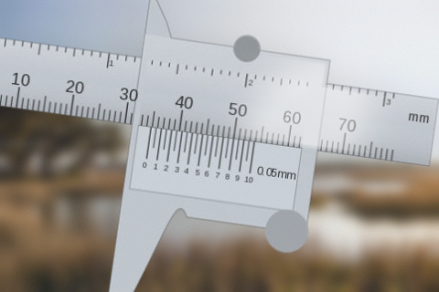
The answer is 34.8 mm
